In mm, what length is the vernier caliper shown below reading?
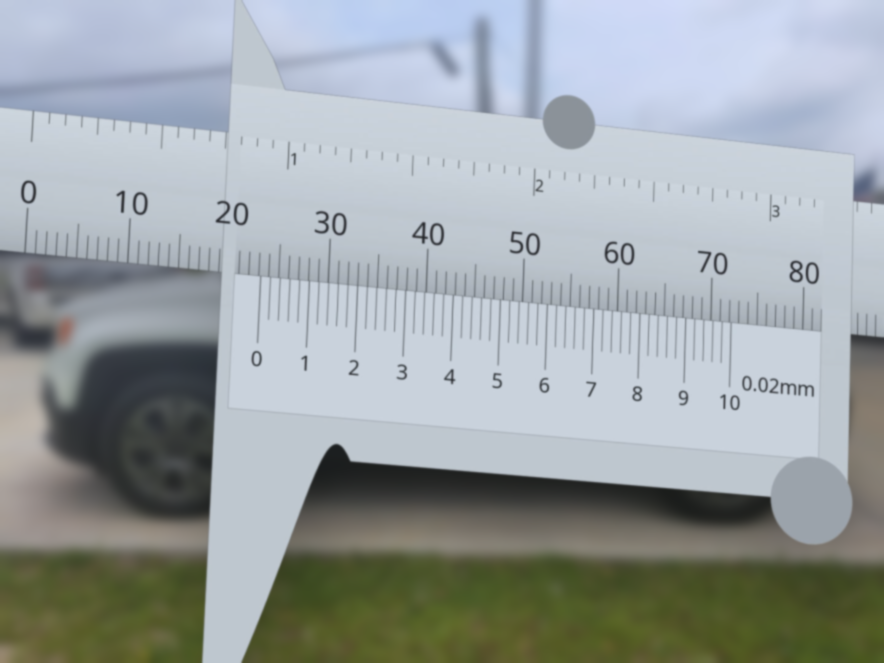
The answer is 23.2 mm
